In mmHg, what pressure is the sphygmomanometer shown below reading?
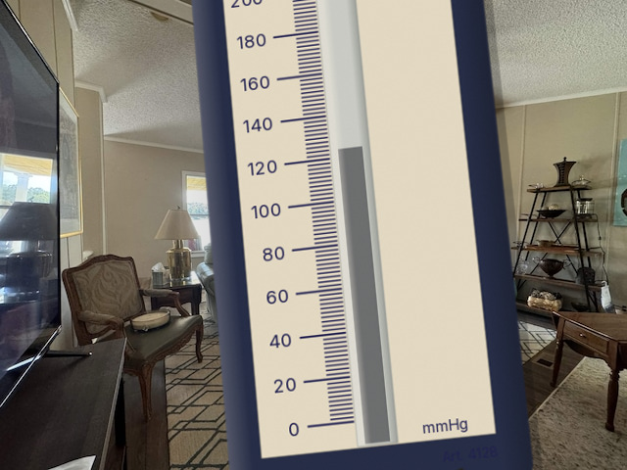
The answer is 124 mmHg
